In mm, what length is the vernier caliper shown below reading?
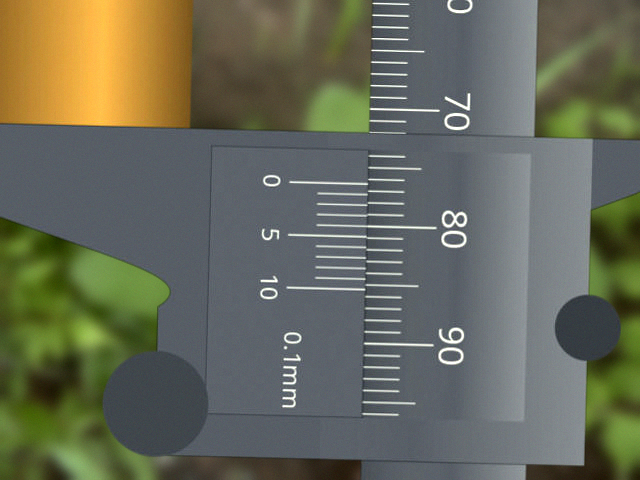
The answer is 76.4 mm
